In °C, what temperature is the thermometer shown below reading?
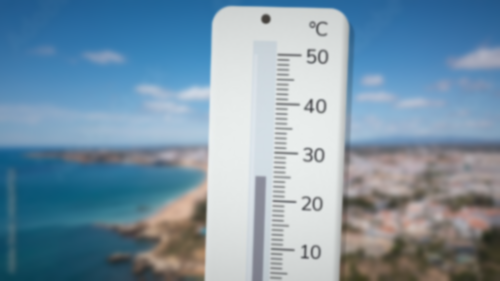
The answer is 25 °C
